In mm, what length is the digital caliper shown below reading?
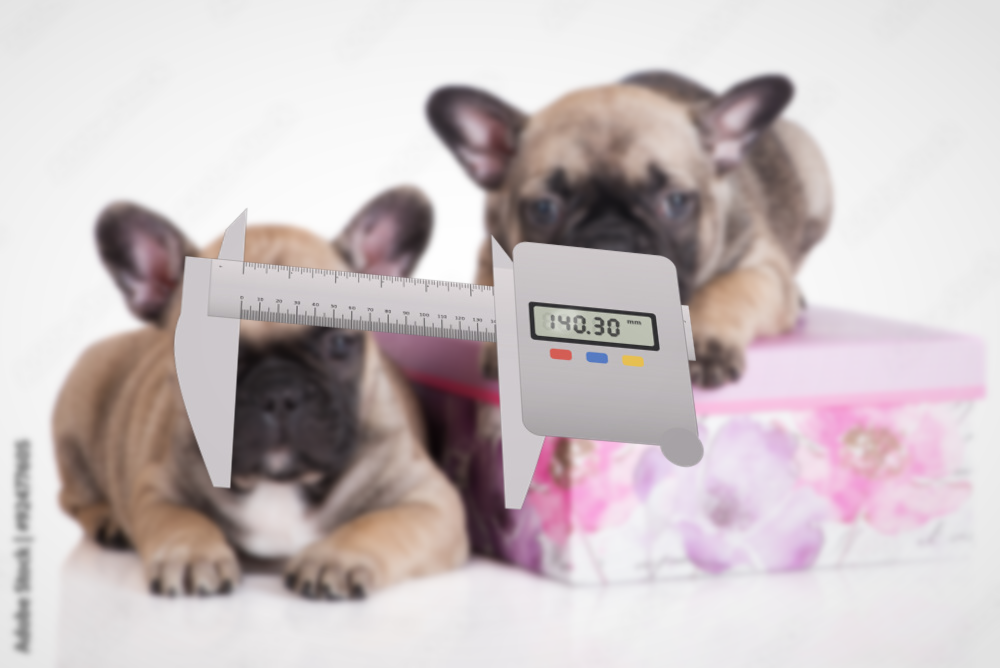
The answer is 140.30 mm
